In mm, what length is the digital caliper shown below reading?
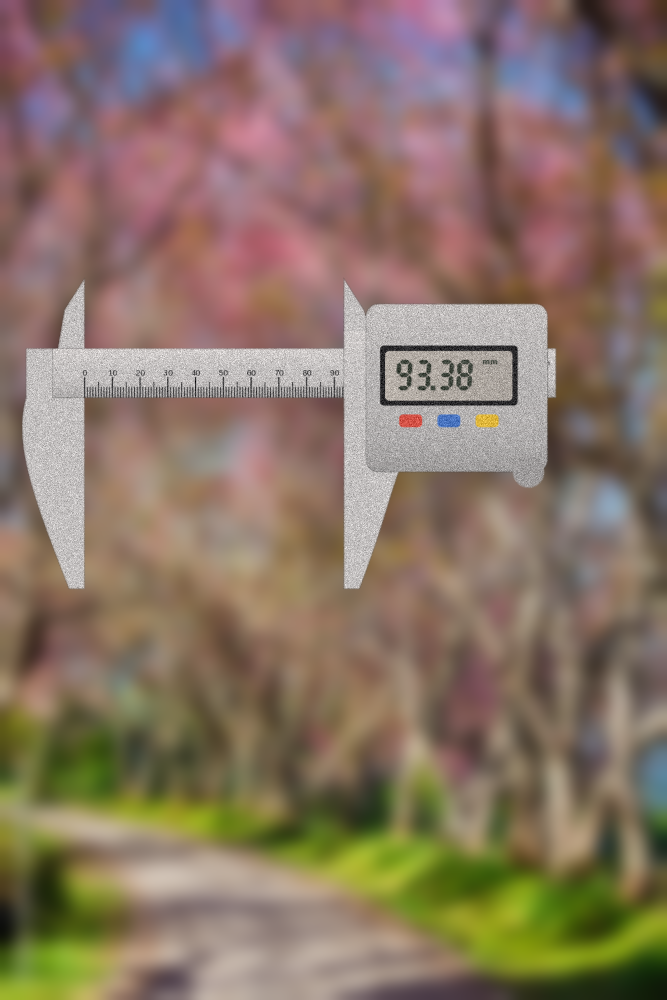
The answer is 93.38 mm
